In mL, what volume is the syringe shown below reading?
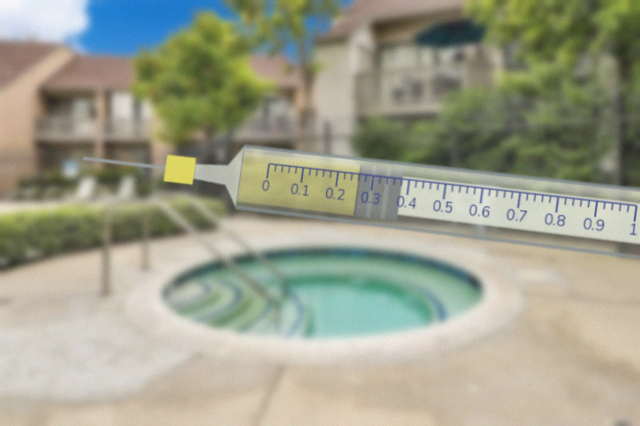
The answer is 0.26 mL
